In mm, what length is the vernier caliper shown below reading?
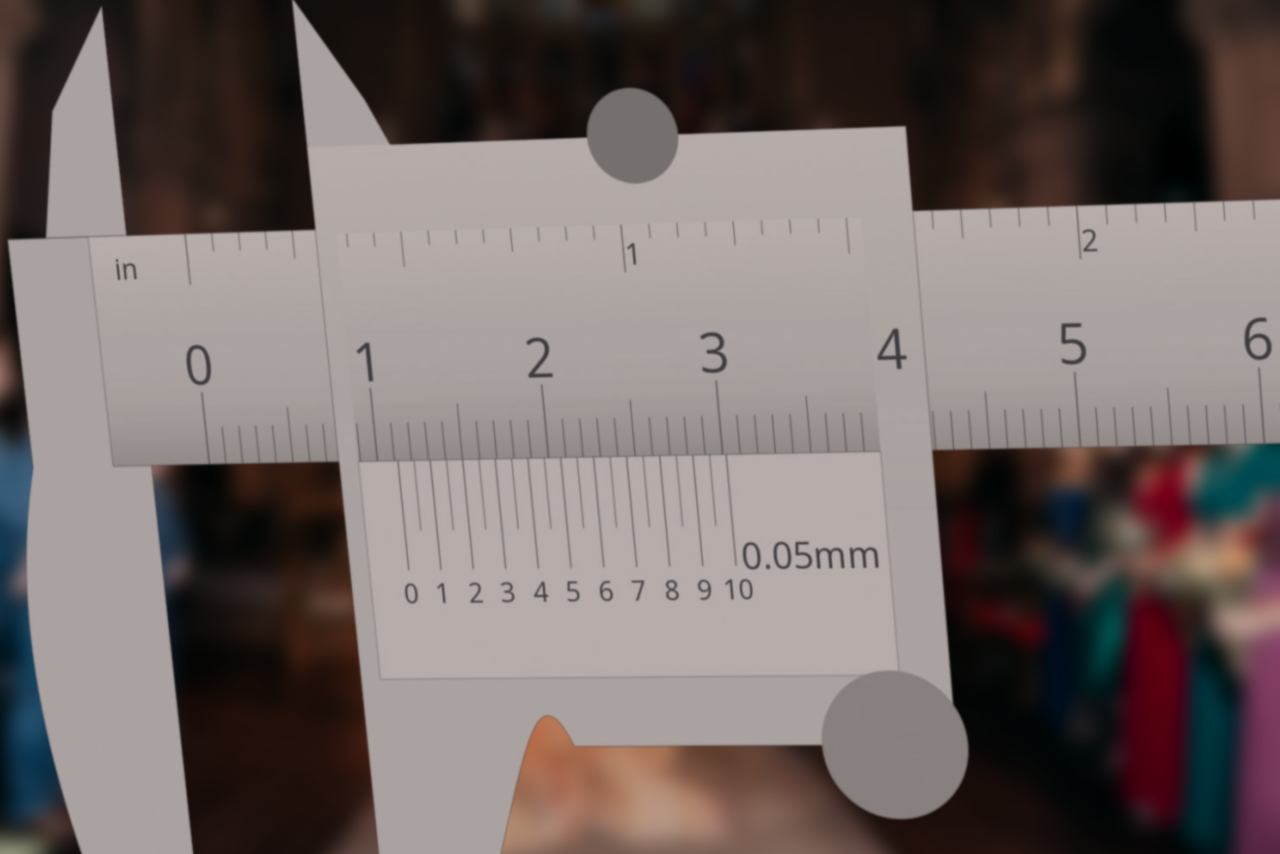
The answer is 11.2 mm
